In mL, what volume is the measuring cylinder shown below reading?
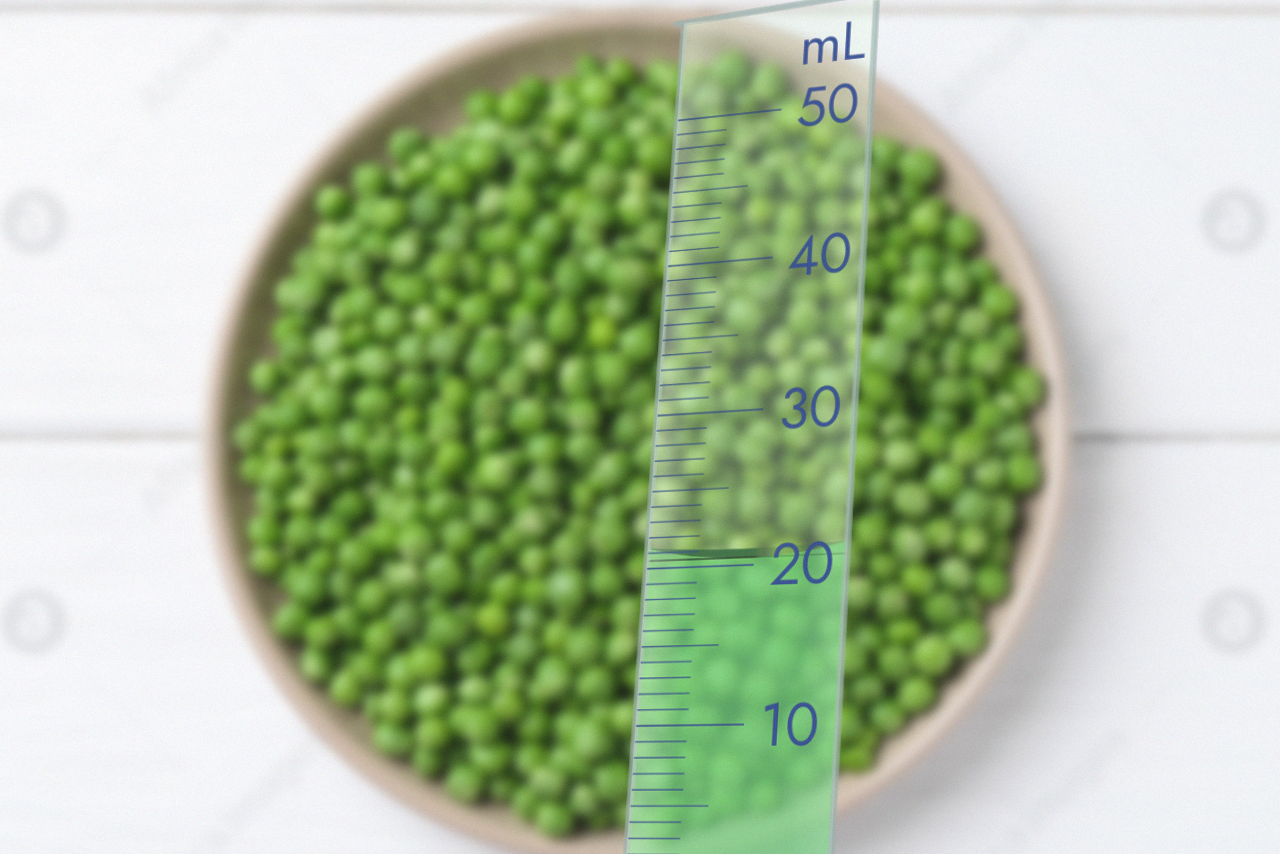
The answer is 20.5 mL
